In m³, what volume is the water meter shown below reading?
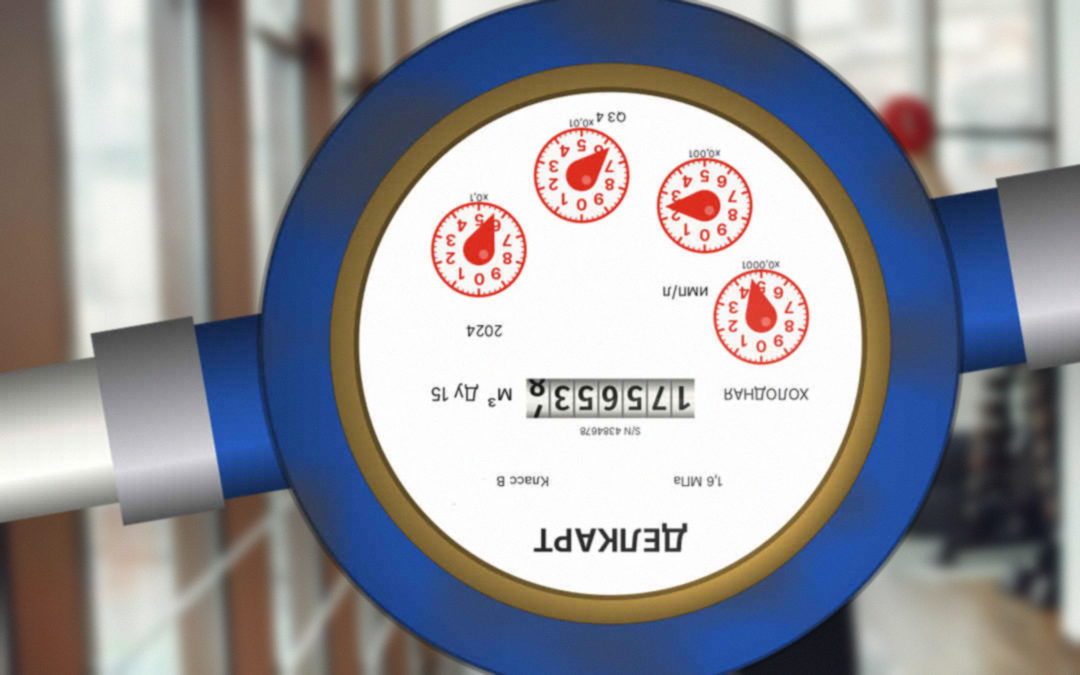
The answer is 1756537.5624 m³
